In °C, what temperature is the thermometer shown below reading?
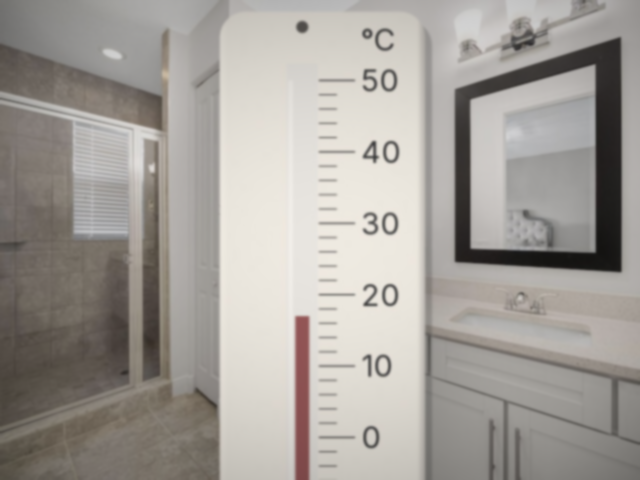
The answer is 17 °C
